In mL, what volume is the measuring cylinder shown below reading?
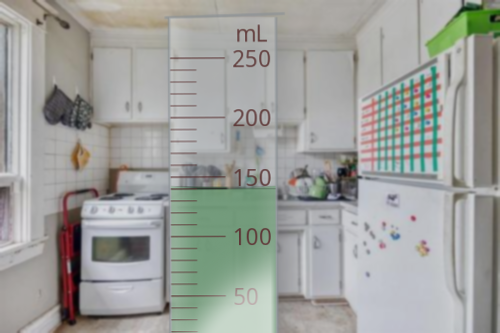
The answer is 140 mL
